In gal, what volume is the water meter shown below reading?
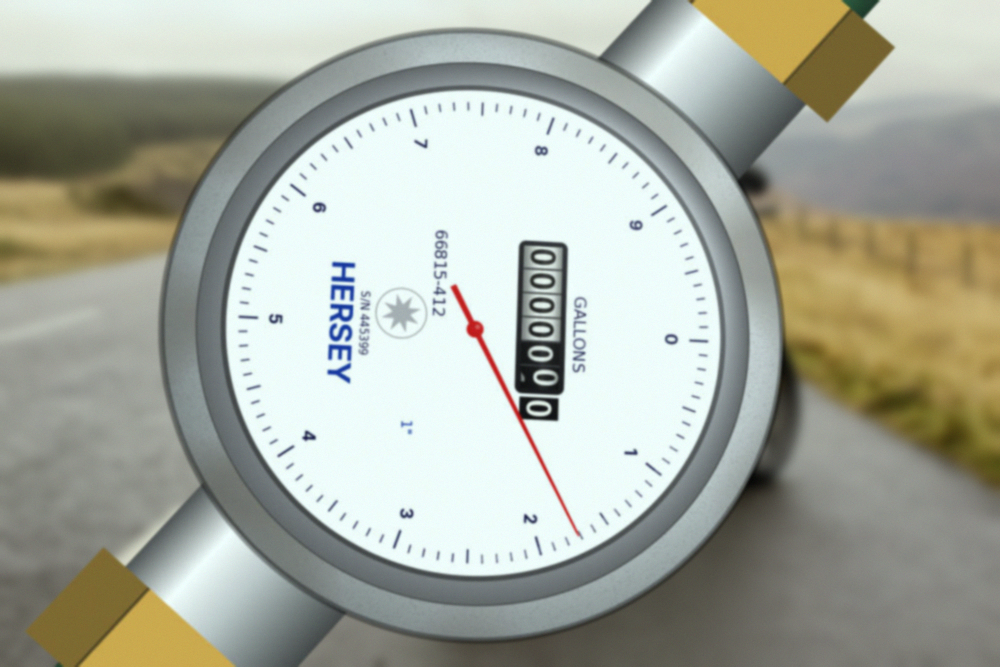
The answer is 1.7 gal
